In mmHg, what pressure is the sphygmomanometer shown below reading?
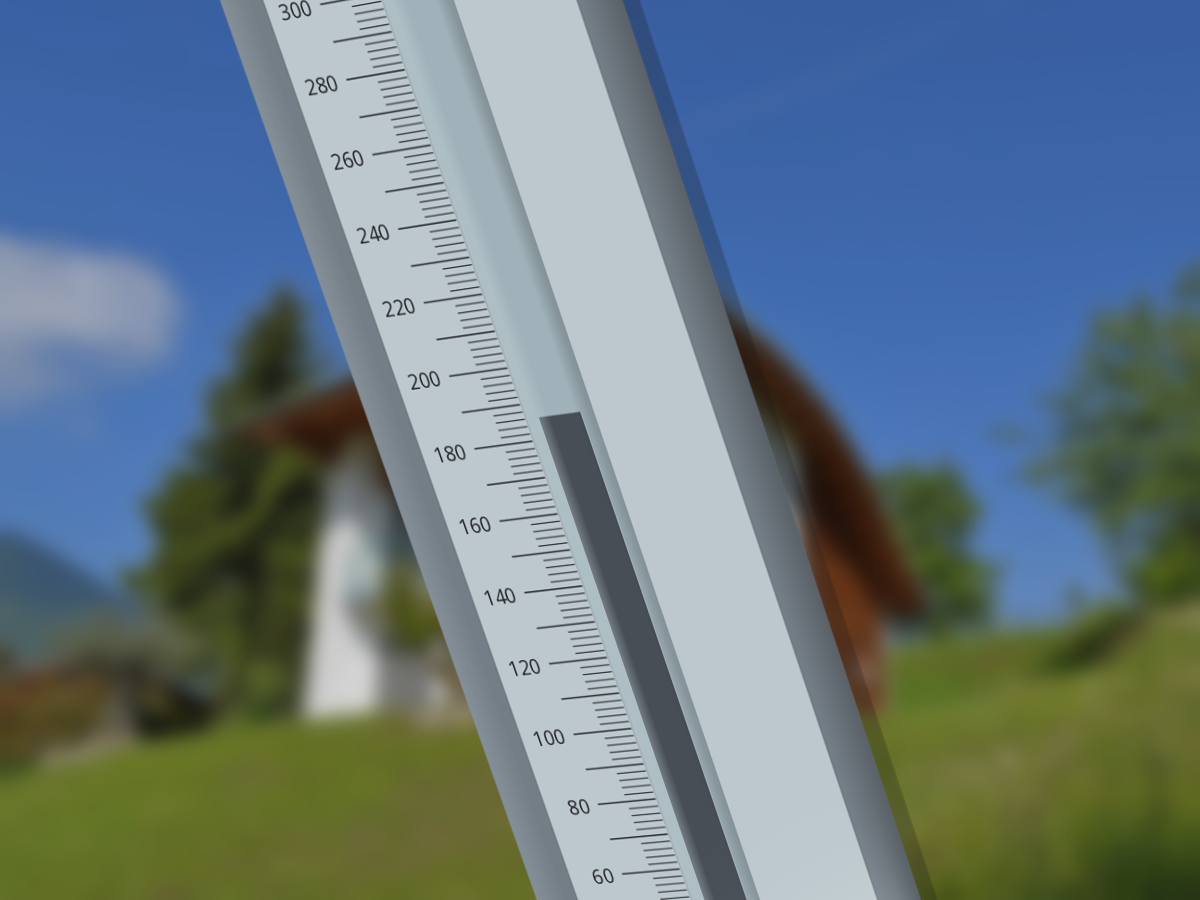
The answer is 186 mmHg
